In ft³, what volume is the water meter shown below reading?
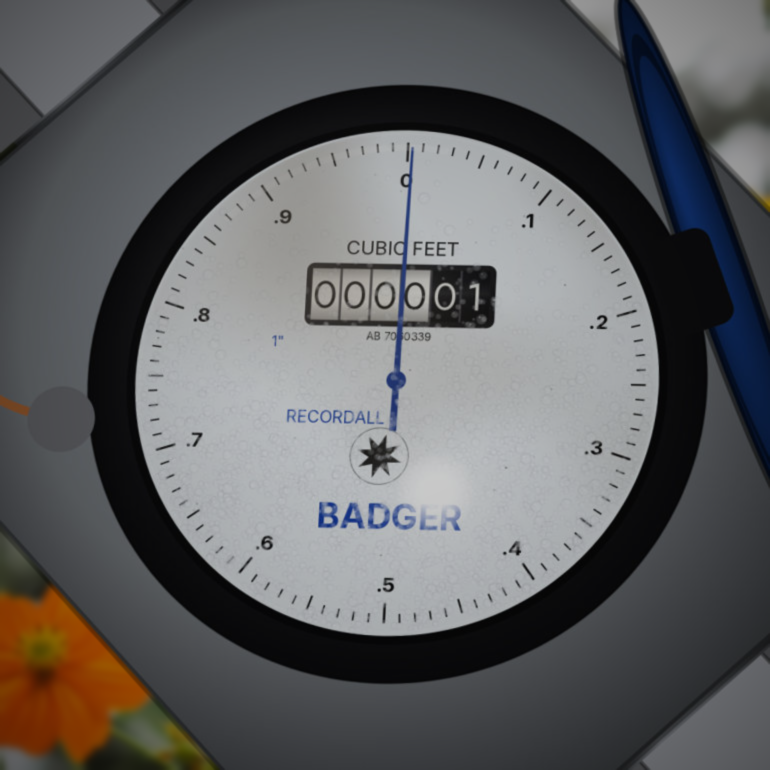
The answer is 1.00 ft³
